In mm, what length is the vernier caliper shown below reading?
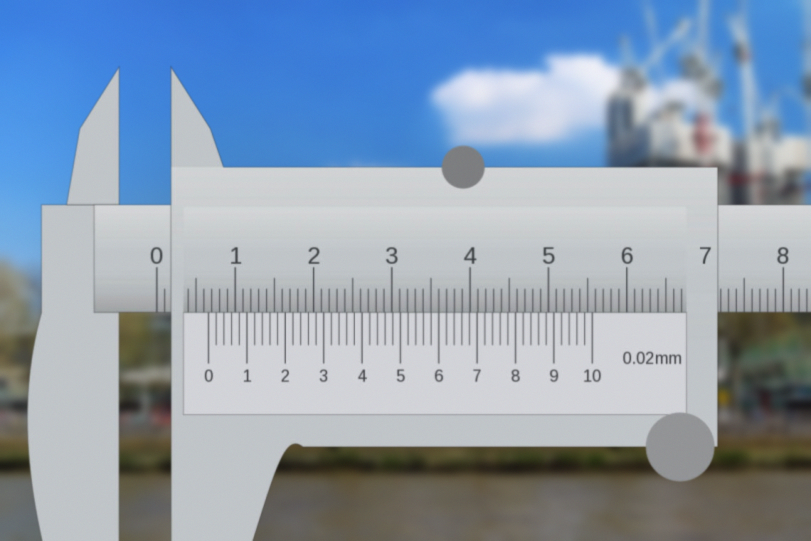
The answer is 6.6 mm
